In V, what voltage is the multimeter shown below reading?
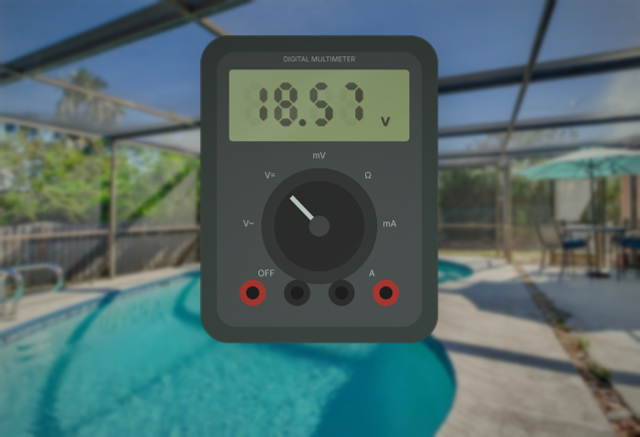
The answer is 18.57 V
